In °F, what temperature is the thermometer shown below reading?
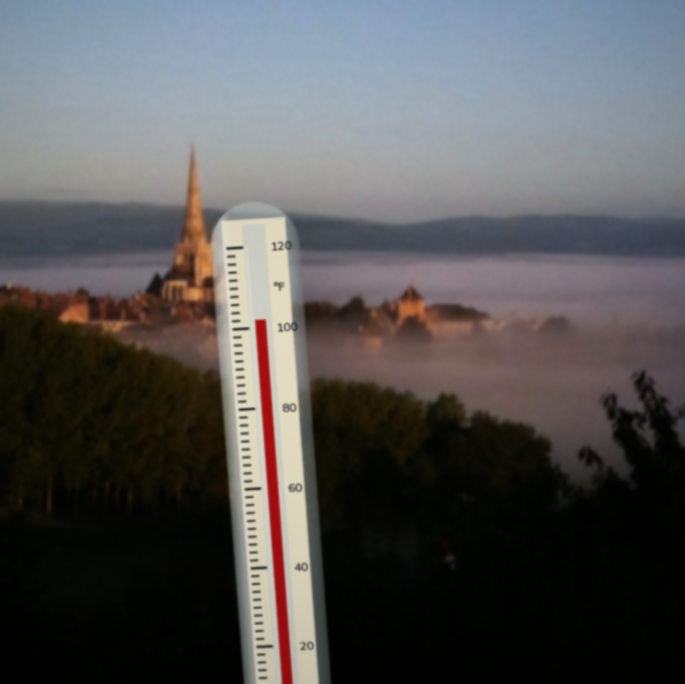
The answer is 102 °F
